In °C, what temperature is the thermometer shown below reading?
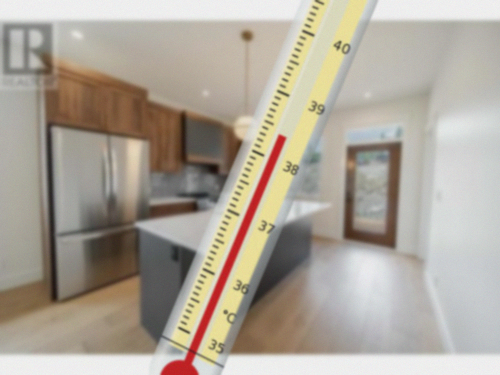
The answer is 38.4 °C
